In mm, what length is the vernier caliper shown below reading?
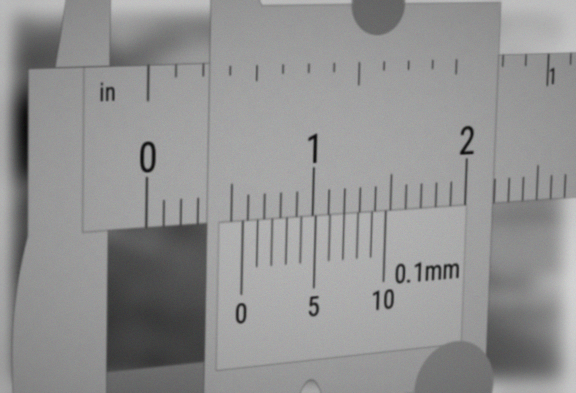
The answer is 5.7 mm
